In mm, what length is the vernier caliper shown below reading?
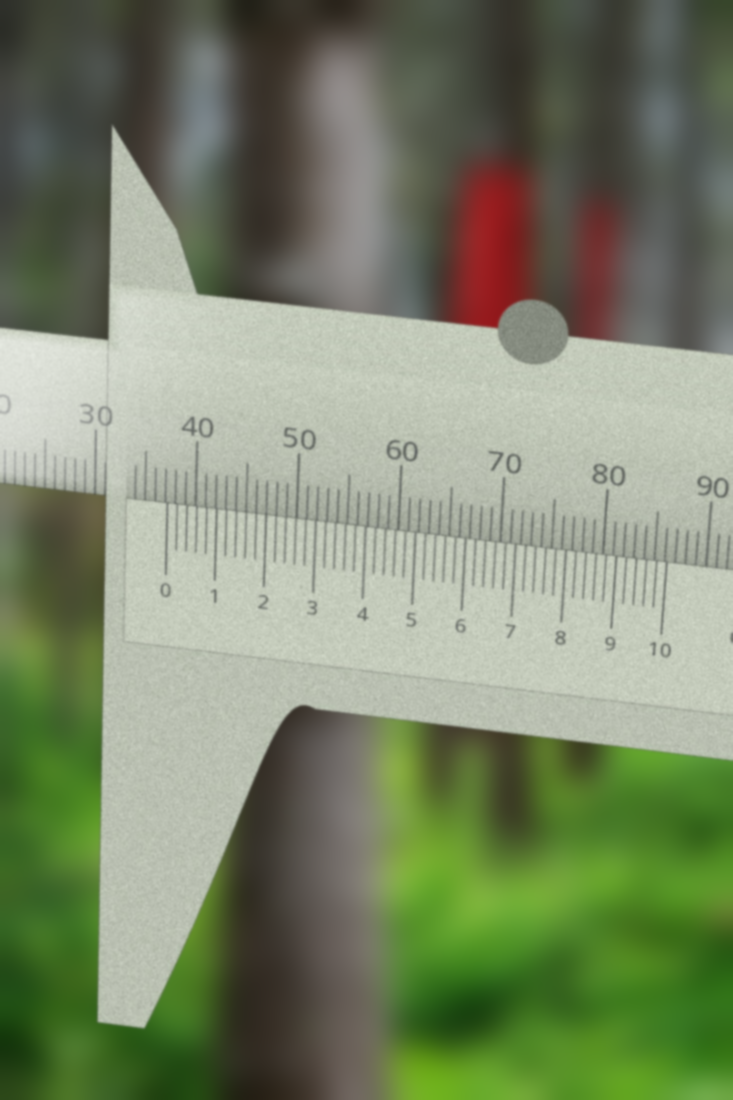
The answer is 37.2 mm
